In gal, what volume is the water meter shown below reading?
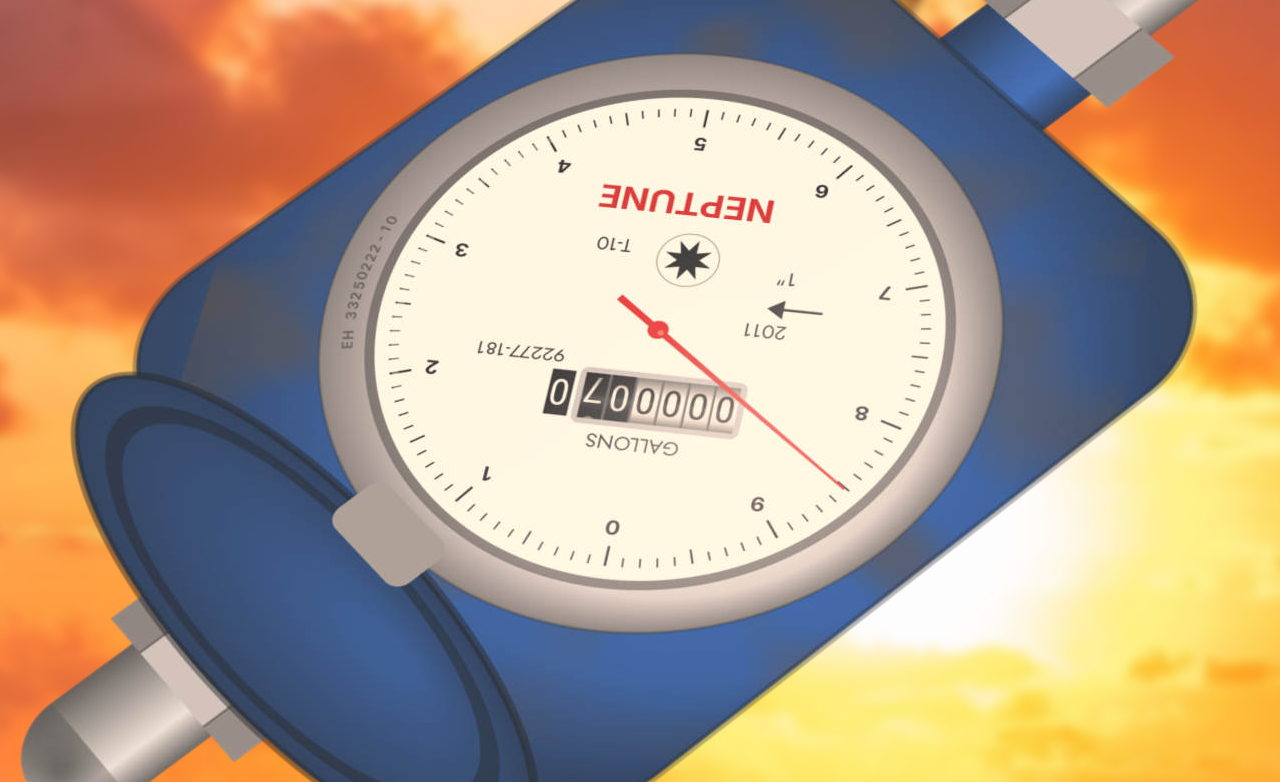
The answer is 68.5 gal
